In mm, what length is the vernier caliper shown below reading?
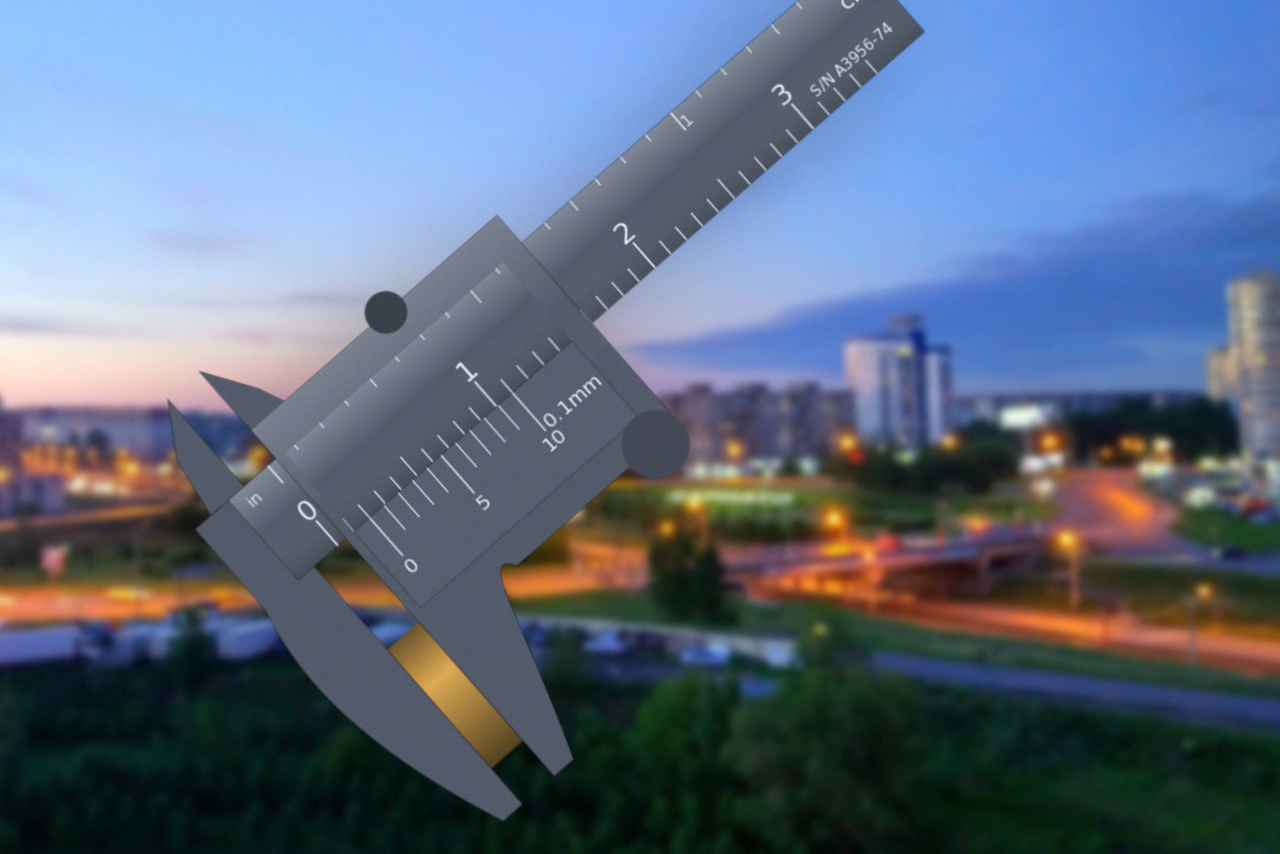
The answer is 2.0 mm
